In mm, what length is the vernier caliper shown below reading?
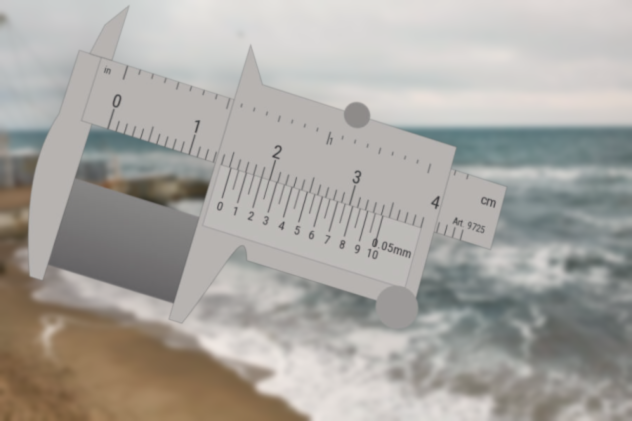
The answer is 15.2 mm
